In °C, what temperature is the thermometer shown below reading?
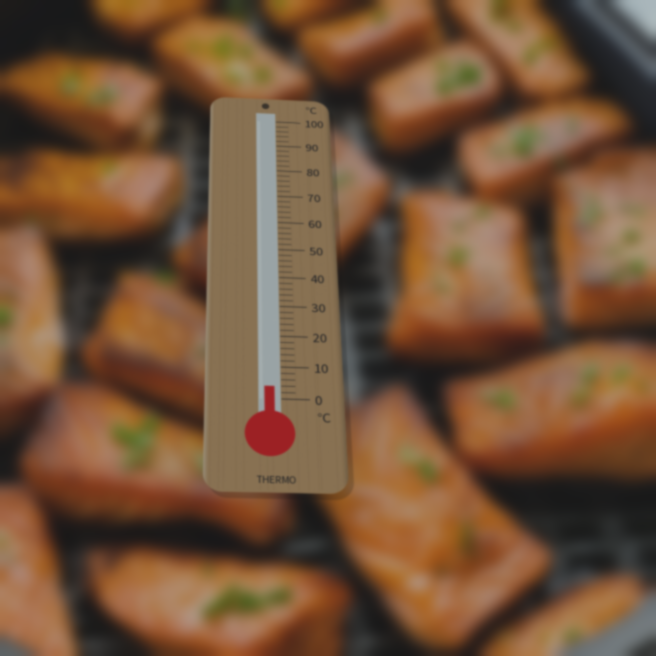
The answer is 4 °C
